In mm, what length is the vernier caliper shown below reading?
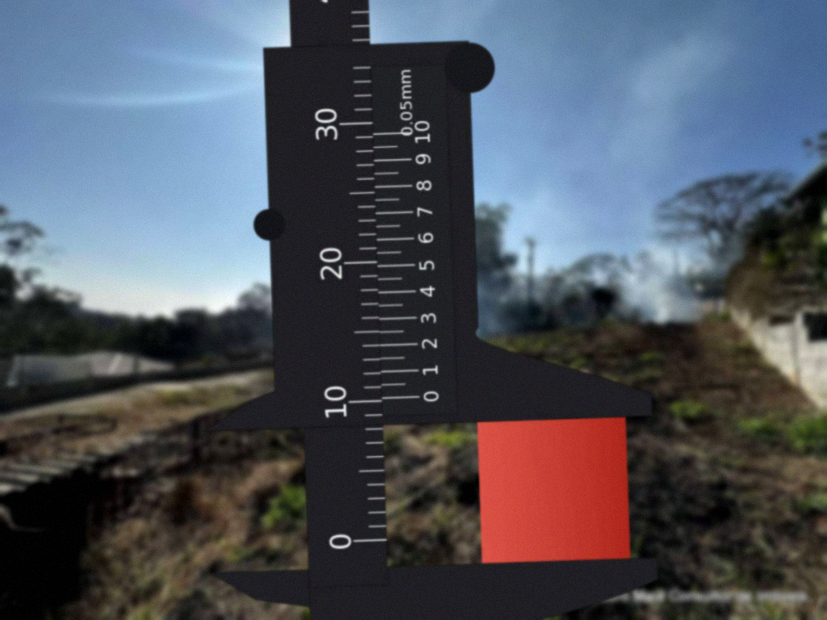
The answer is 10.2 mm
